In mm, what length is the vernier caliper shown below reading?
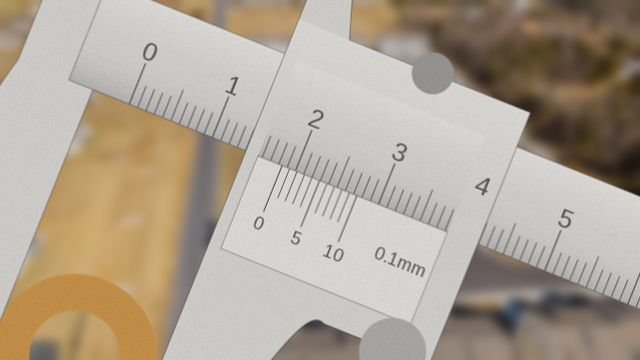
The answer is 18.4 mm
